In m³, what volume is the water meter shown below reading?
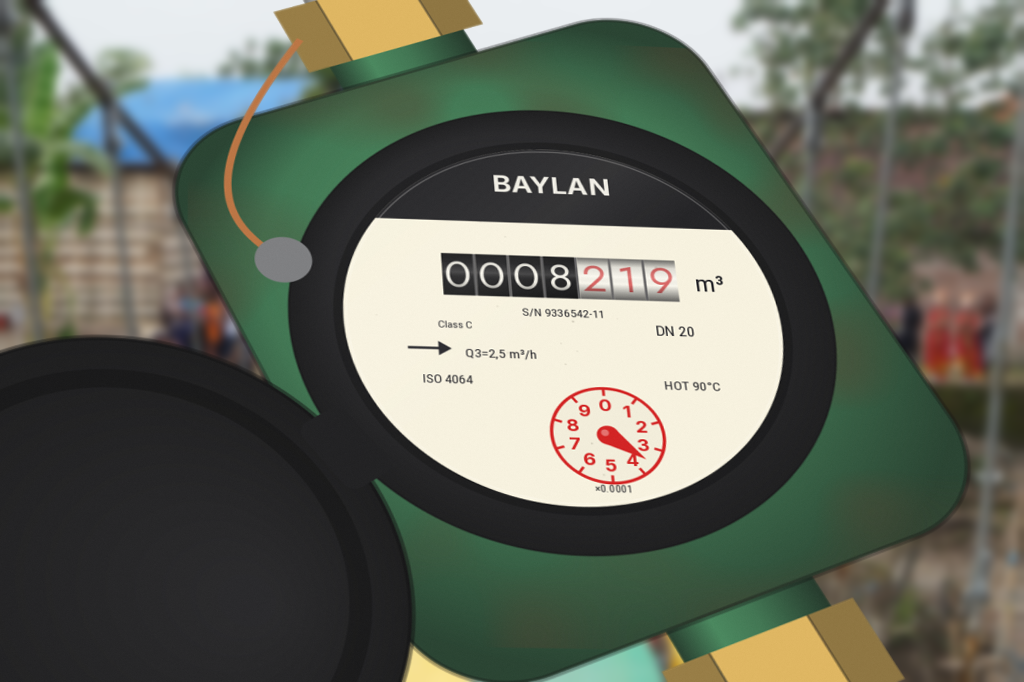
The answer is 8.2193 m³
